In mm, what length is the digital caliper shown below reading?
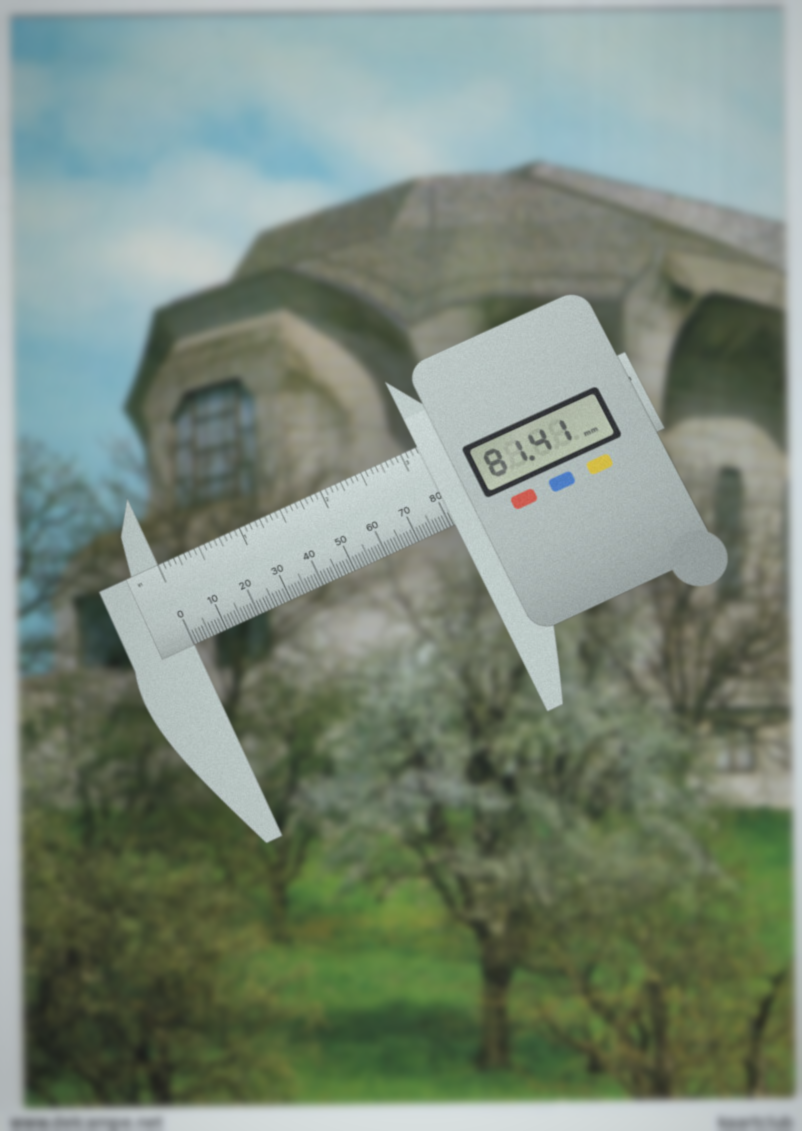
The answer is 81.41 mm
